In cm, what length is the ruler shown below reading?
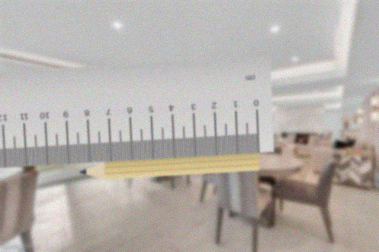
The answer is 8.5 cm
